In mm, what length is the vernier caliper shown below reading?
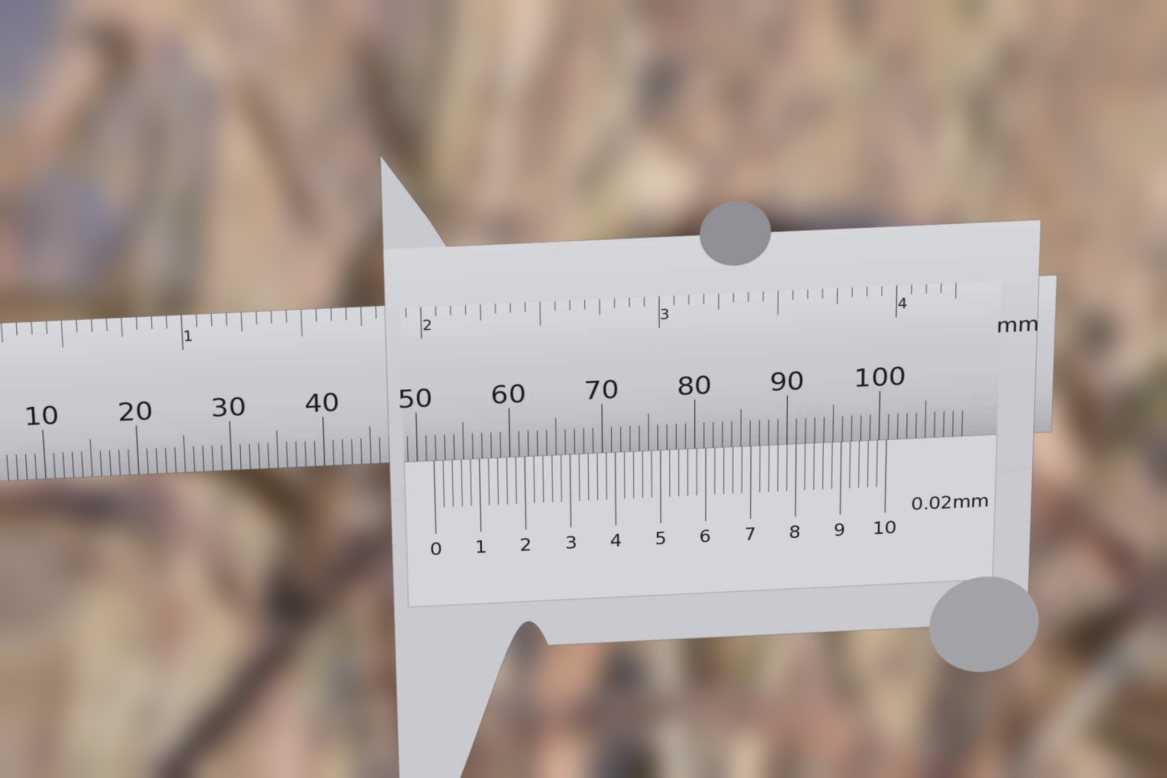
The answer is 51.8 mm
